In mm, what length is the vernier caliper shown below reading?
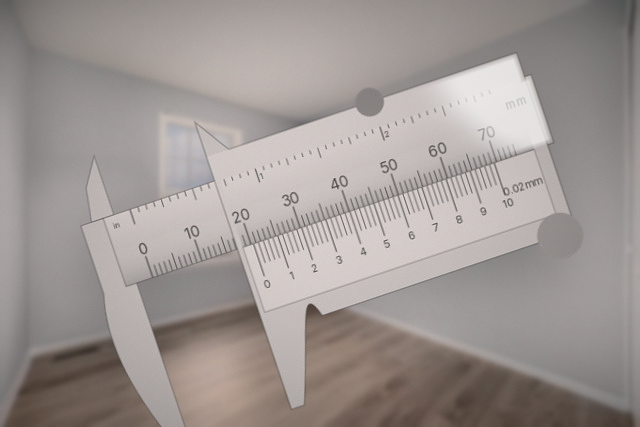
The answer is 20.5 mm
